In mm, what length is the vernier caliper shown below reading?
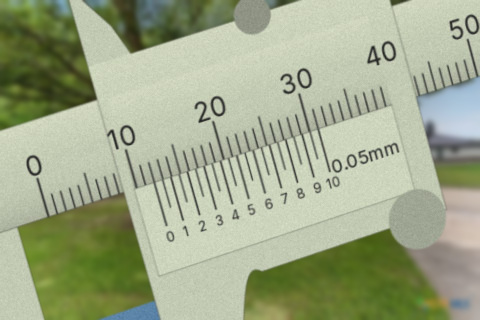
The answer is 12.0 mm
